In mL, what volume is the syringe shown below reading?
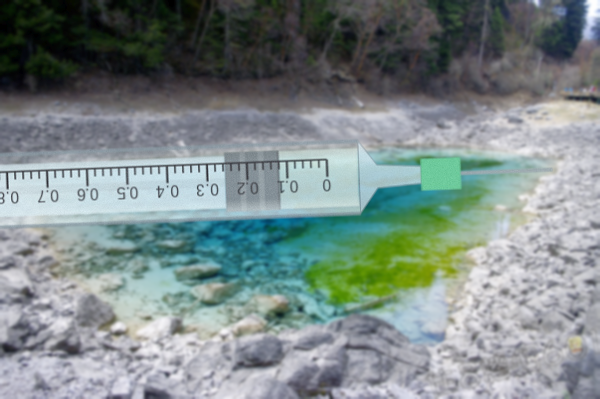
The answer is 0.12 mL
